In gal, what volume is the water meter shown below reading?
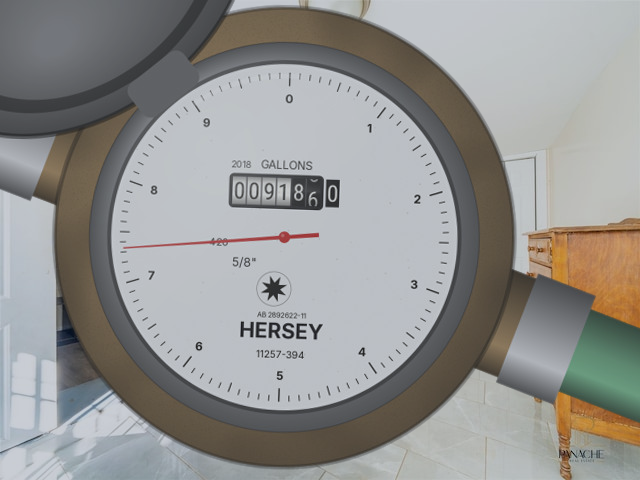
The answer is 91857.3 gal
